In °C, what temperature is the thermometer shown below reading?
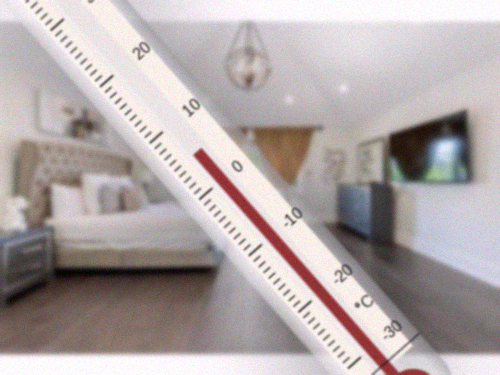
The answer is 5 °C
